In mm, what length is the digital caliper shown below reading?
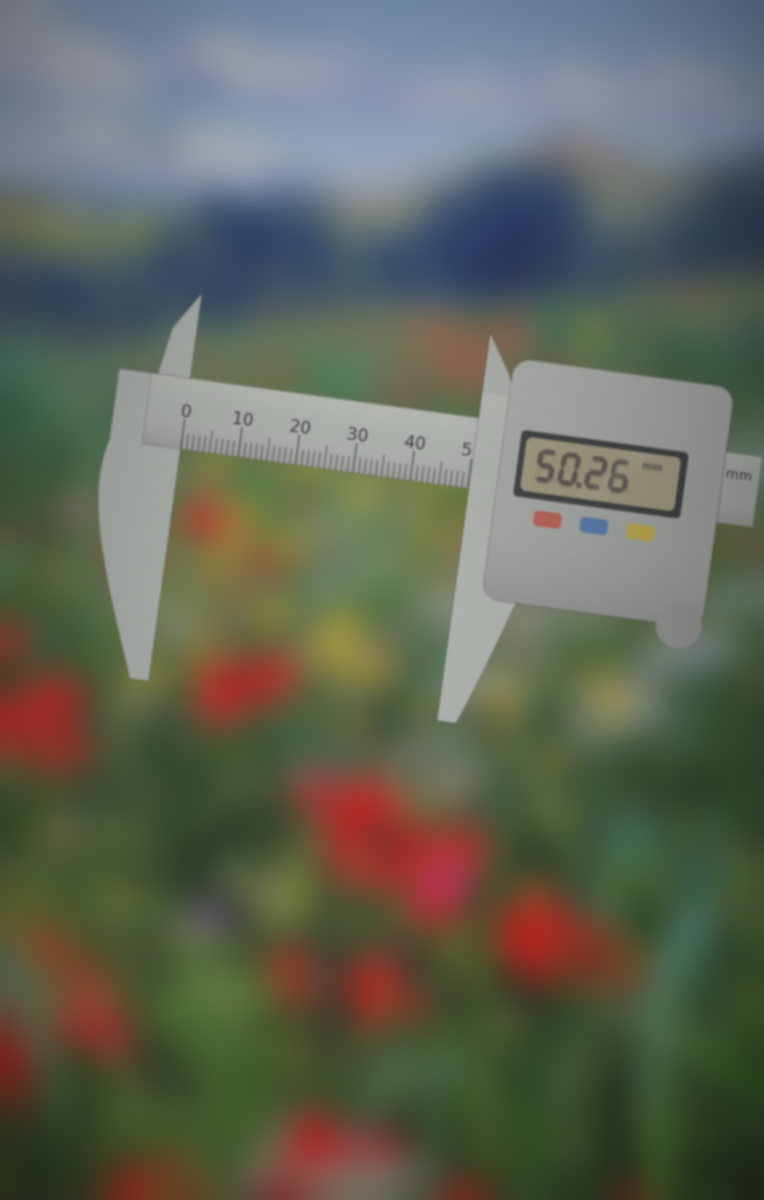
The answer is 50.26 mm
